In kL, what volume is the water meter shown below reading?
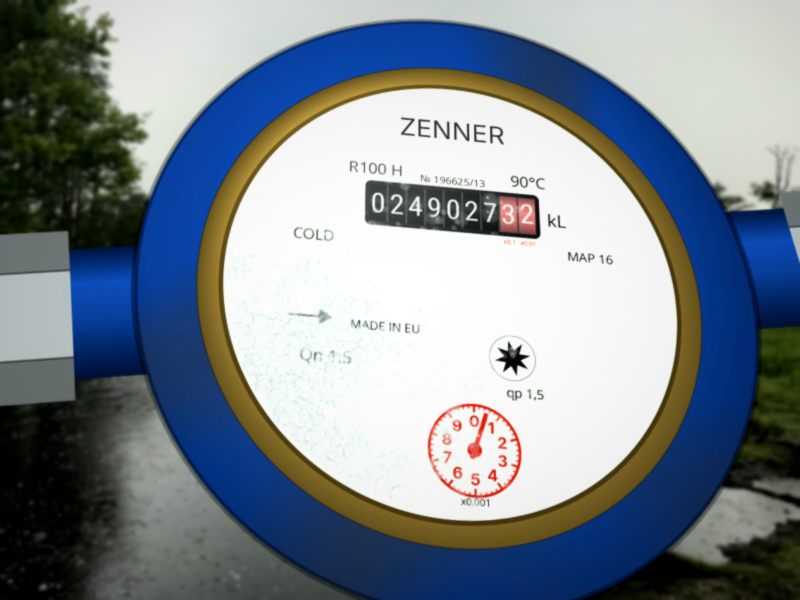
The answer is 249027.320 kL
